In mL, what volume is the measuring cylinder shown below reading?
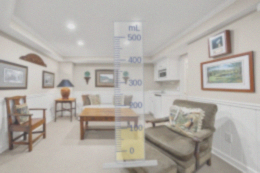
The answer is 100 mL
